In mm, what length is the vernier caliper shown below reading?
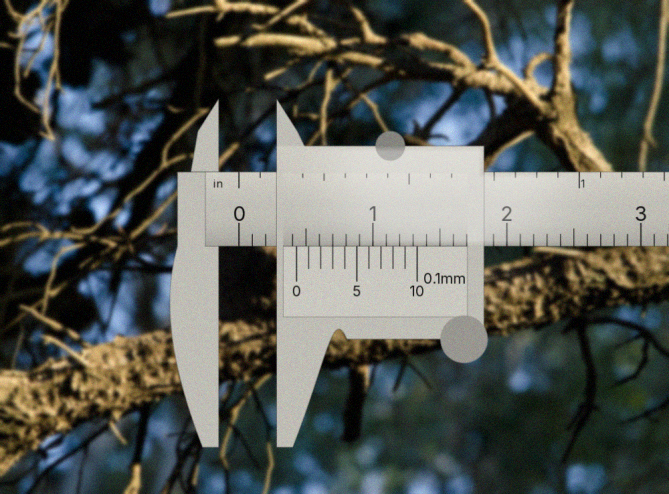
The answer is 4.3 mm
